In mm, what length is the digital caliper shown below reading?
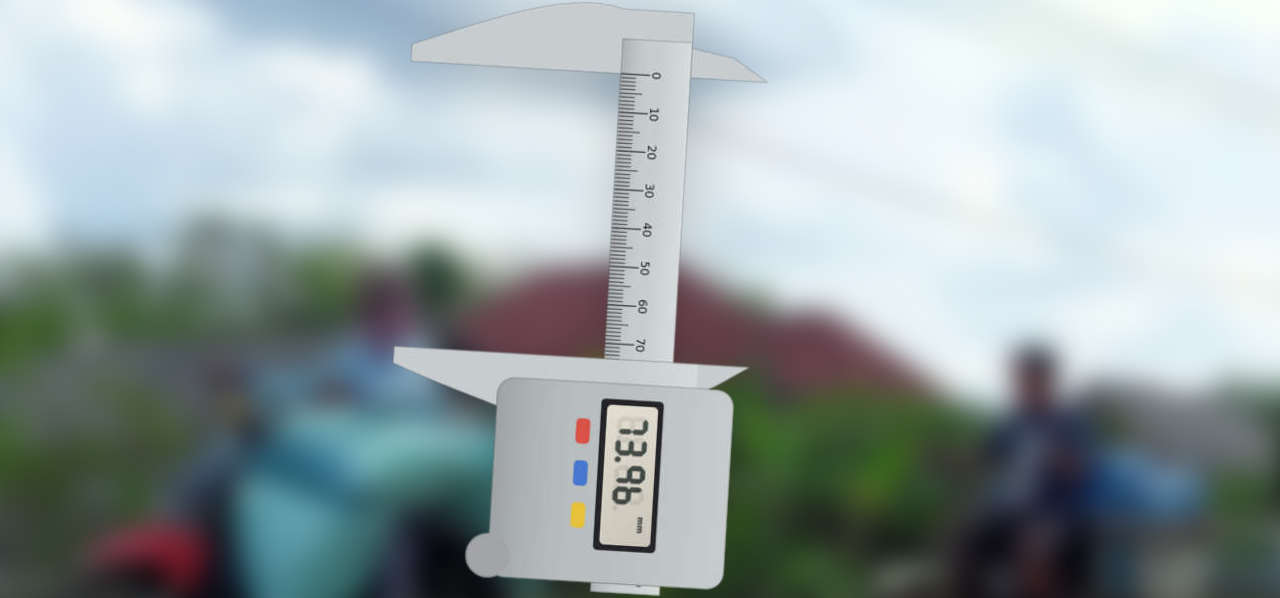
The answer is 73.96 mm
